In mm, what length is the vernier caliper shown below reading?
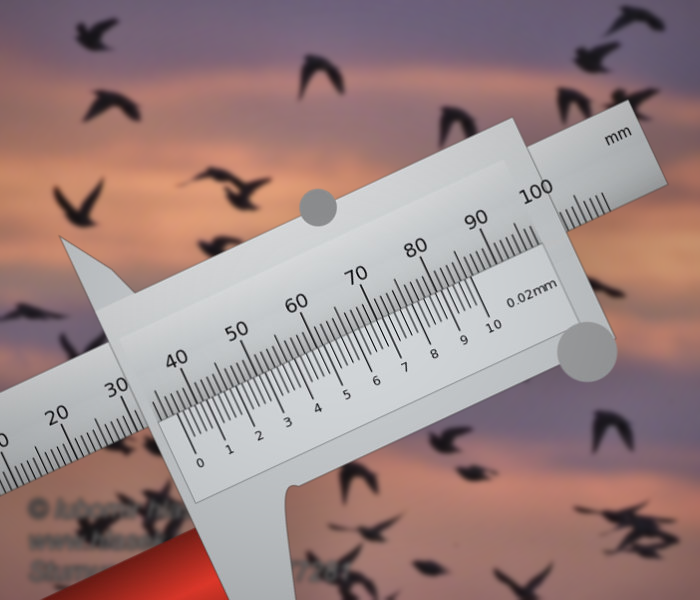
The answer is 36.6 mm
